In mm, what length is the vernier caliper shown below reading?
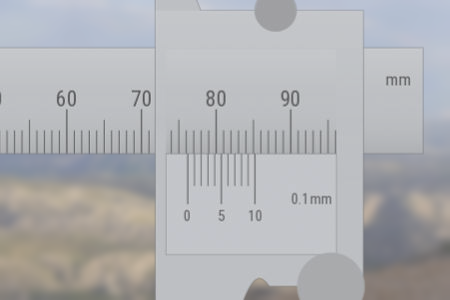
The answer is 76.2 mm
